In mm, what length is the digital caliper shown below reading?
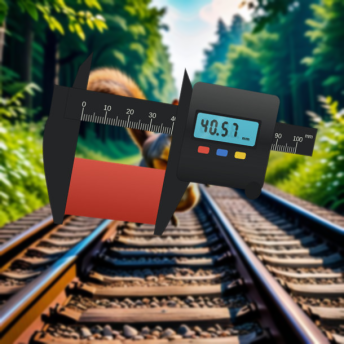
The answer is 40.57 mm
